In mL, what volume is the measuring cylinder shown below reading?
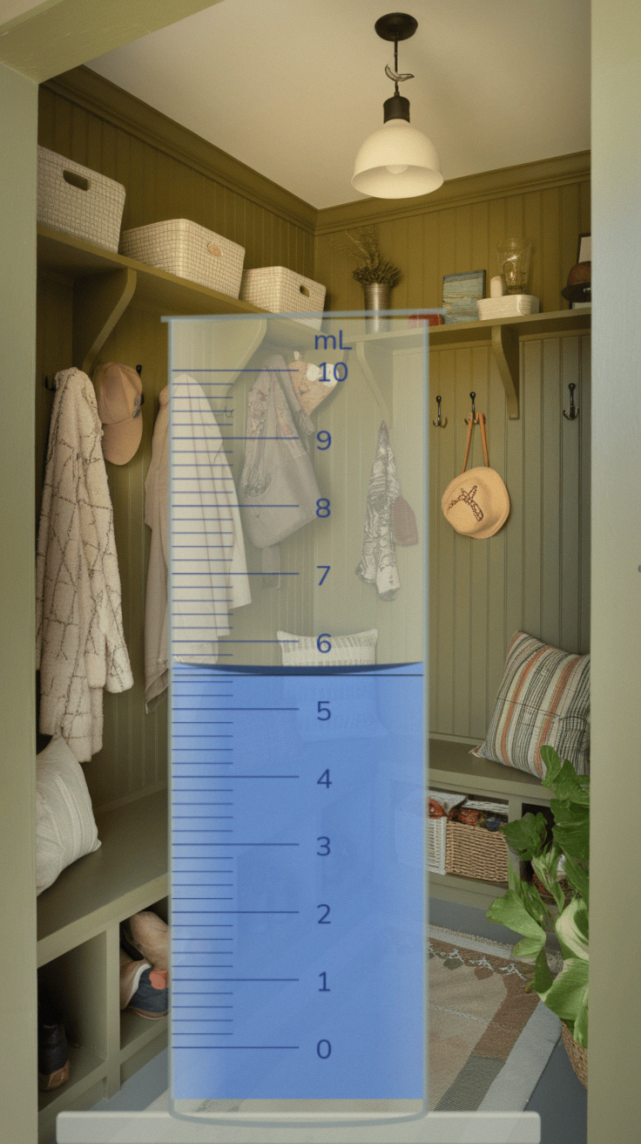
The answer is 5.5 mL
